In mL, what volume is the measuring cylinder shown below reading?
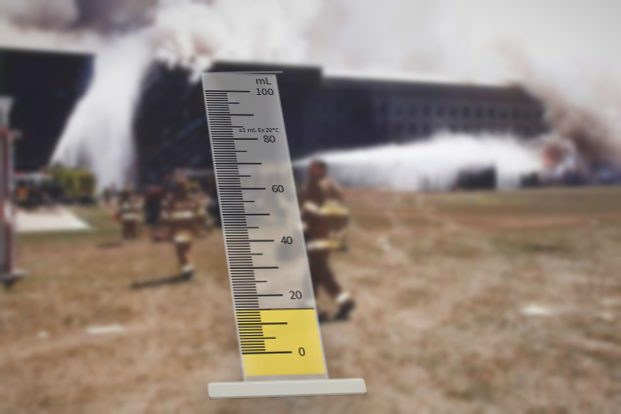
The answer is 15 mL
